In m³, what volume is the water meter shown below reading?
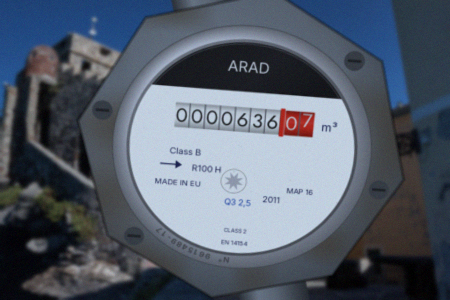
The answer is 636.07 m³
